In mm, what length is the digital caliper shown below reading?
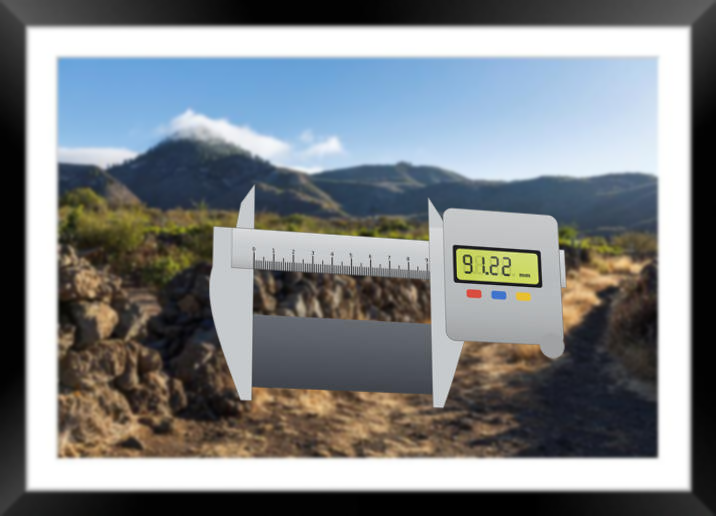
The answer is 91.22 mm
